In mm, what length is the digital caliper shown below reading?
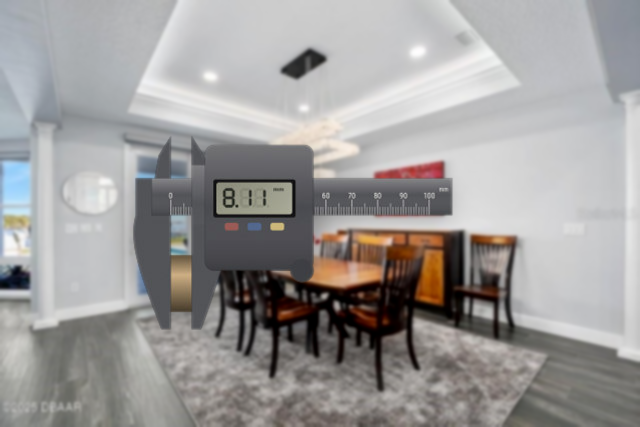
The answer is 8.11 mm
